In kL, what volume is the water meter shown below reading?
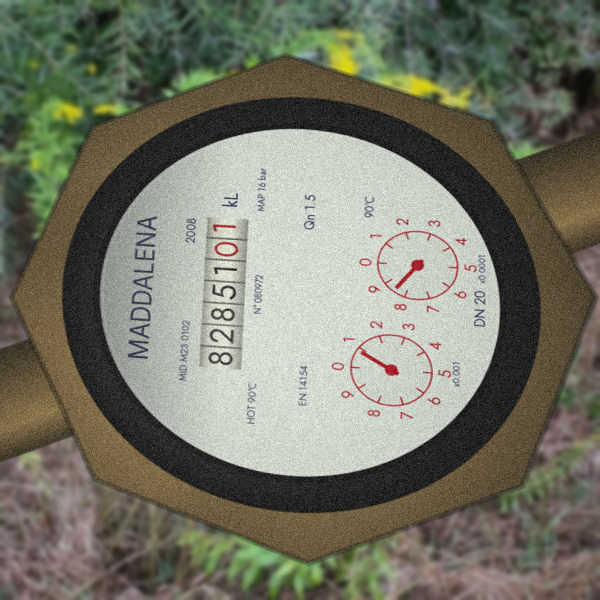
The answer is 82851.0108 kL
